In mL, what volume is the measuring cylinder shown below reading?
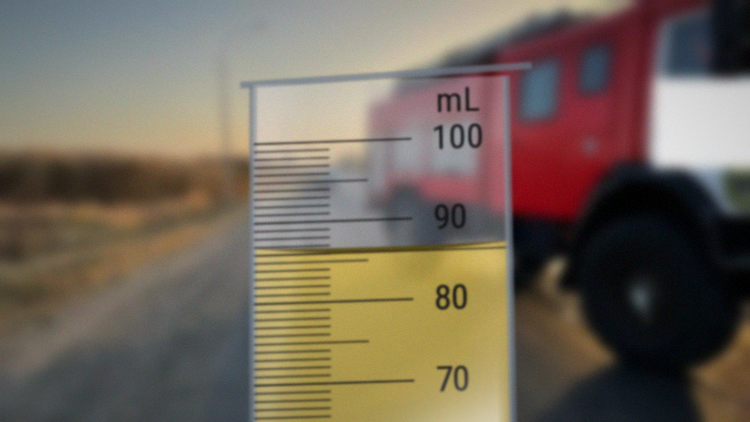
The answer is 86 mL
